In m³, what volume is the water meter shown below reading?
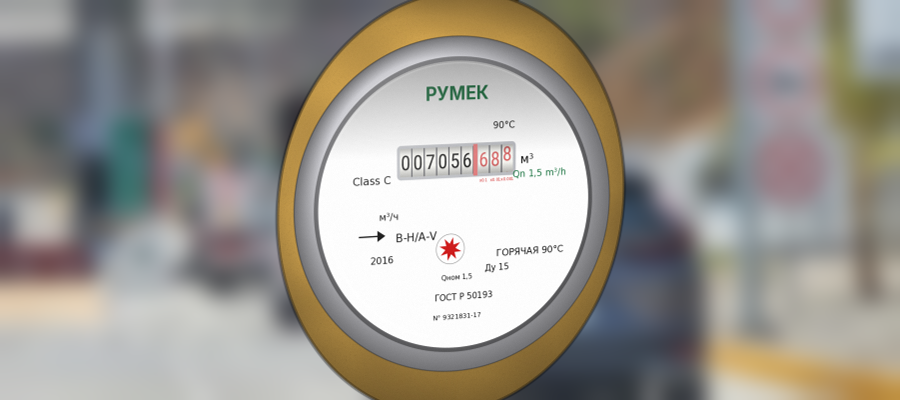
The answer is 7056.688 m³
